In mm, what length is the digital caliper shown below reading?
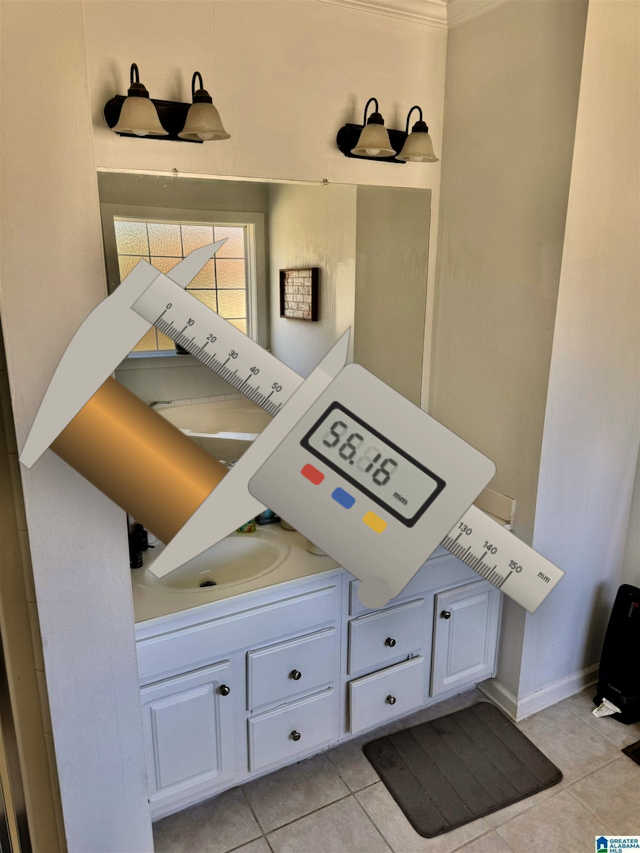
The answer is 56.16 mm
